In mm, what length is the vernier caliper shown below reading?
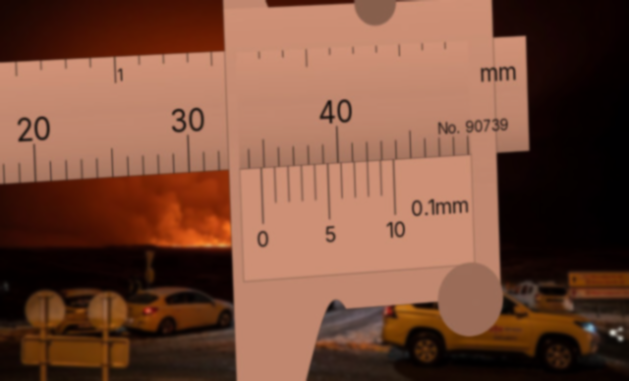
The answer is 34.8 mm
